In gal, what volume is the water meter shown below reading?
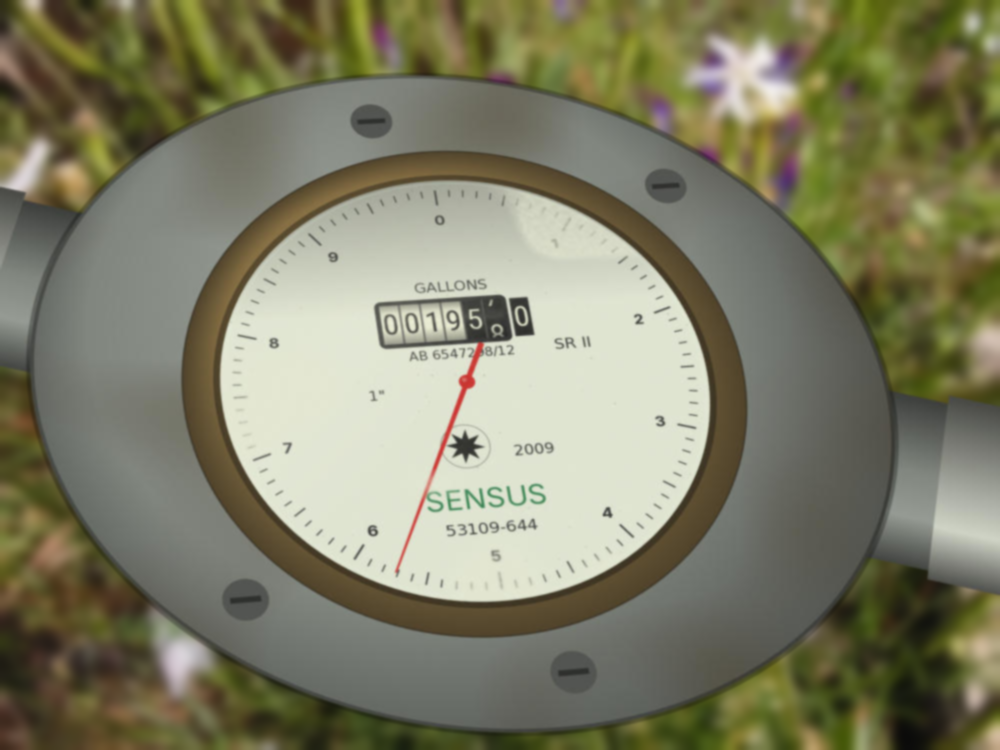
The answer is 19575.7 gal
